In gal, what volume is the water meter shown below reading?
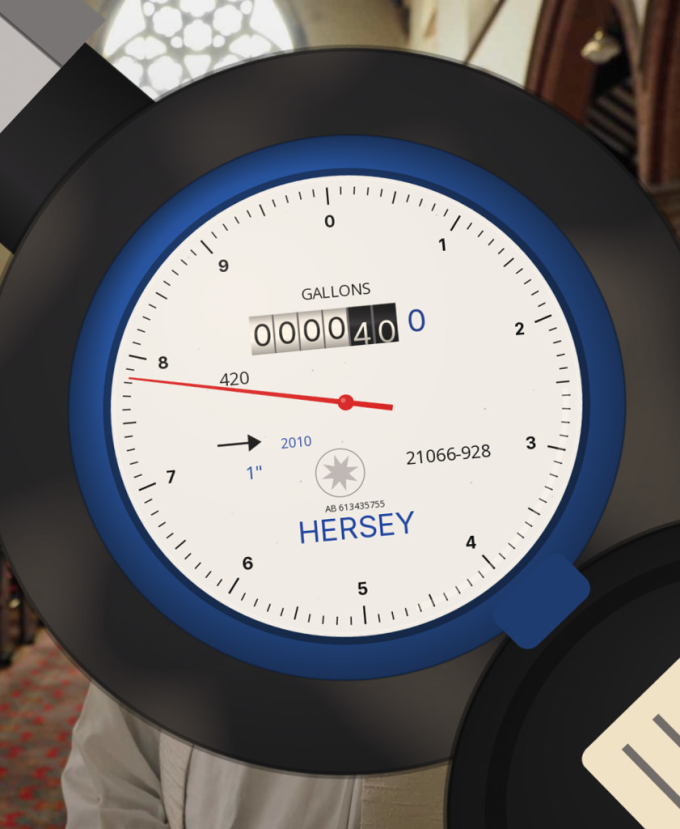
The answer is 397.8 gal
